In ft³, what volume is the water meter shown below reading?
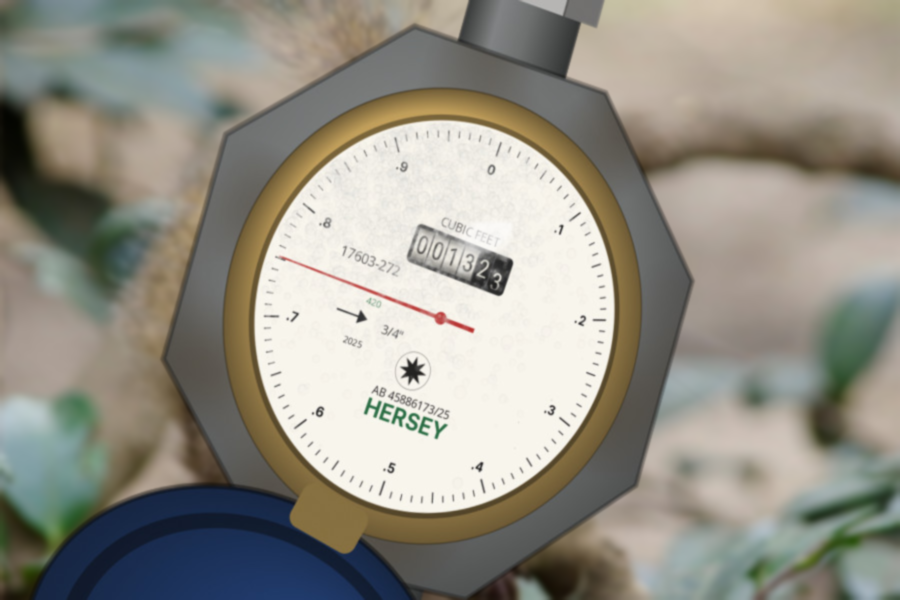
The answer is 1322.75 ft³
